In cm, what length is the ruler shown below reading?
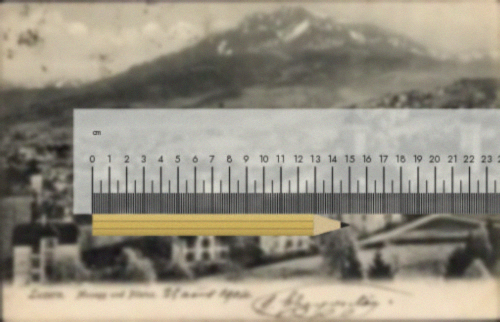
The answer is 15 cm
